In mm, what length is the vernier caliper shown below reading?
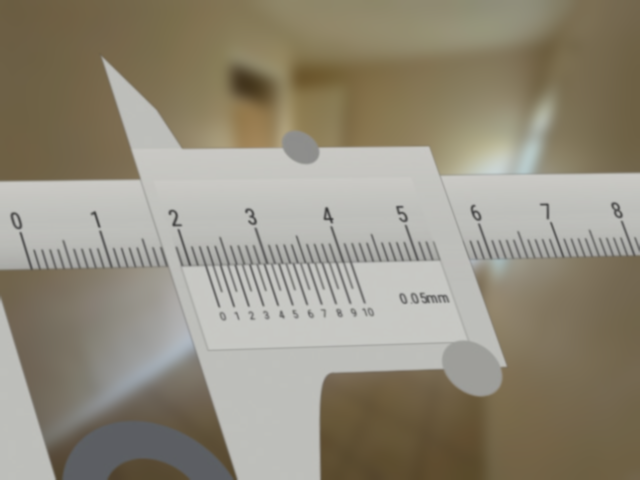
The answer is 22.0 mm
